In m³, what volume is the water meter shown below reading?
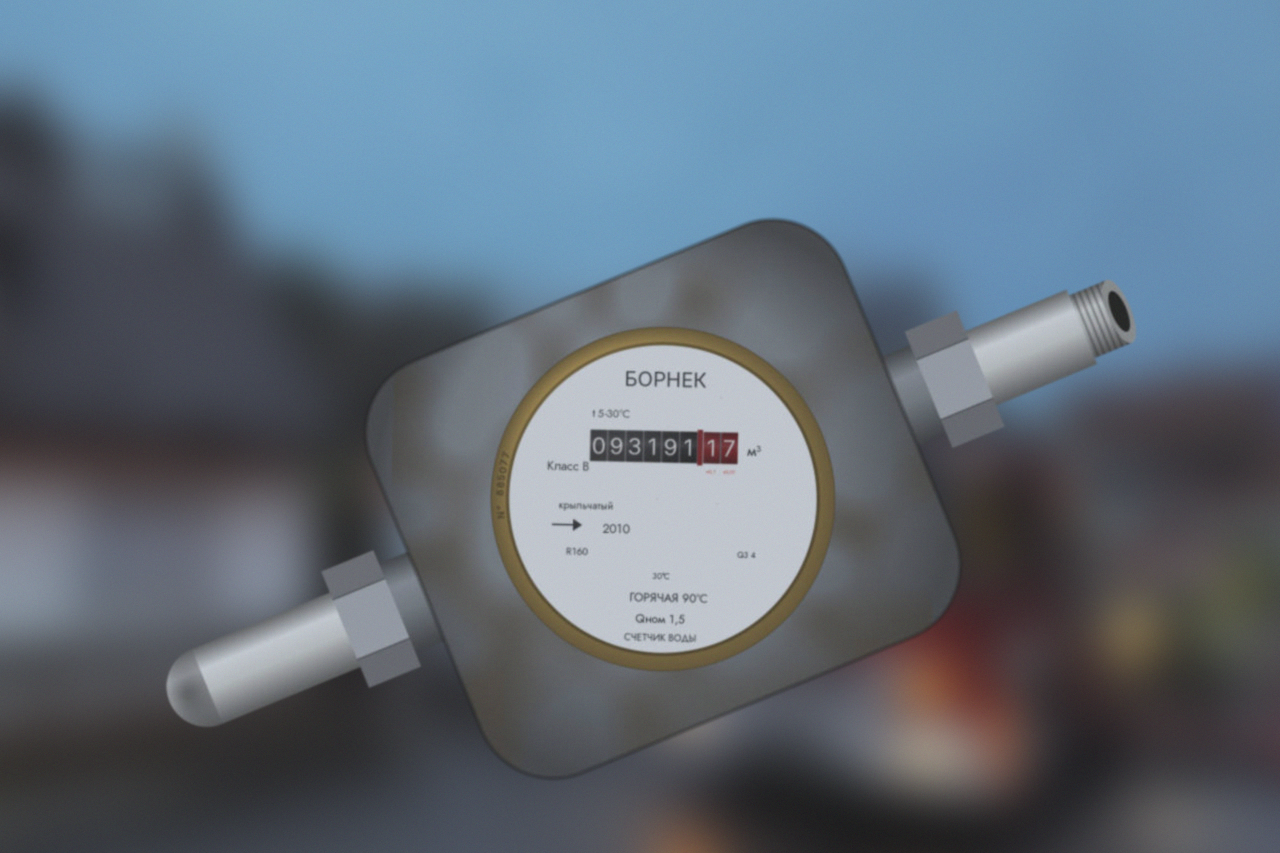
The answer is 93191.17 m³
